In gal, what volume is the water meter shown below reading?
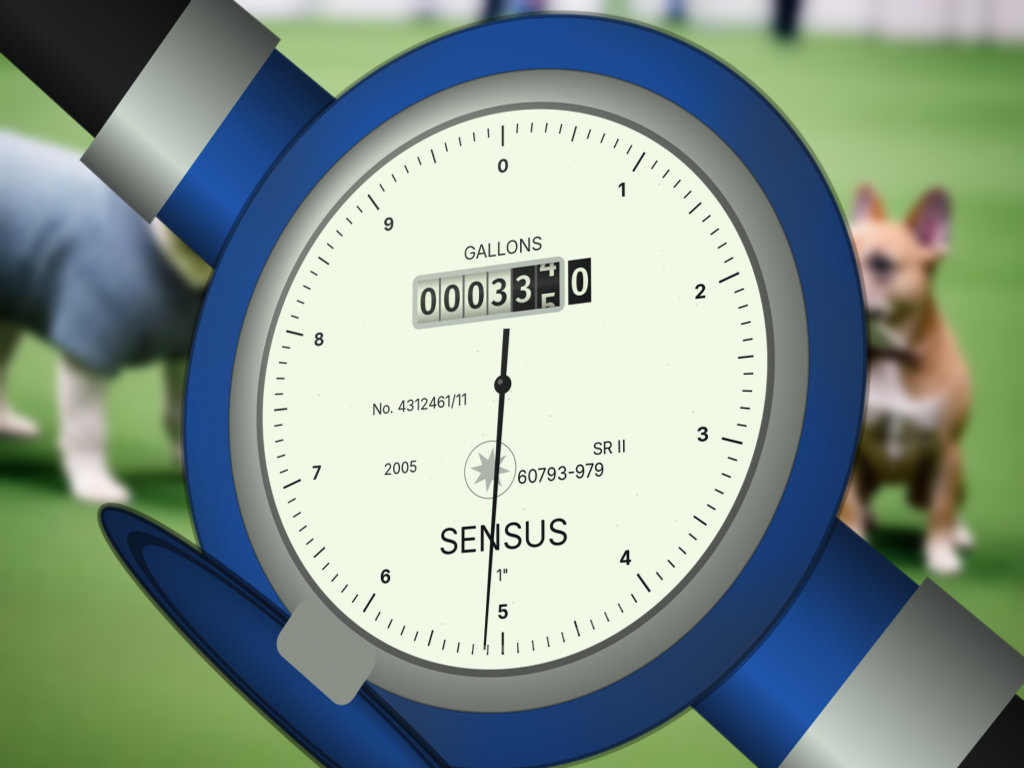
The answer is 3345.1 gal
